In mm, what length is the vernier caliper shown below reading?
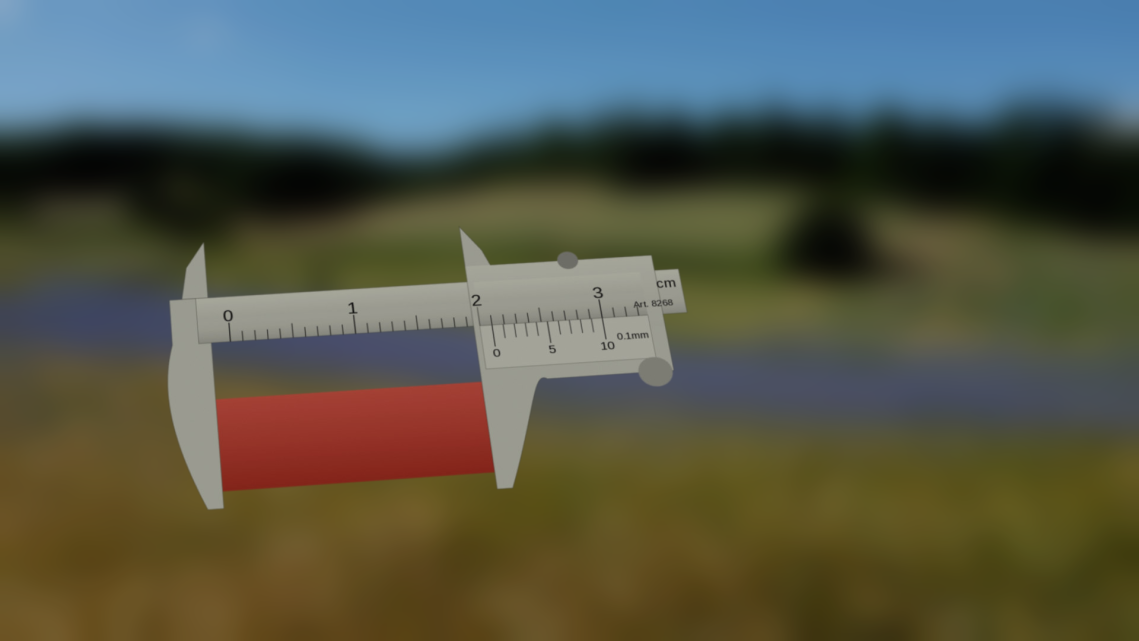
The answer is 21.0 mm
